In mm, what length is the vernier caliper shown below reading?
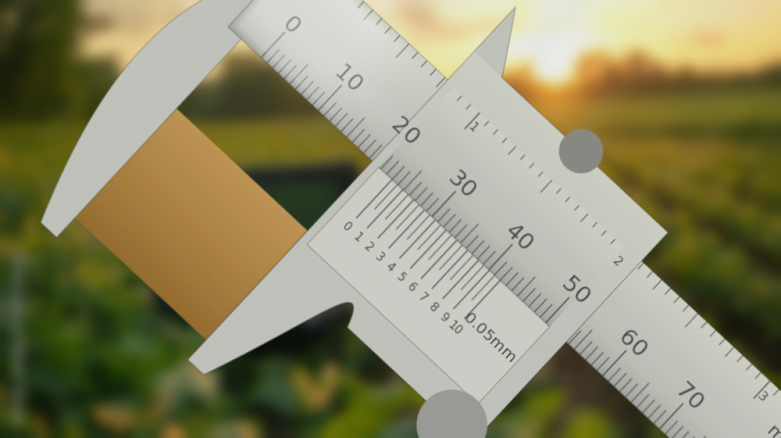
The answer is 23.0 mm
